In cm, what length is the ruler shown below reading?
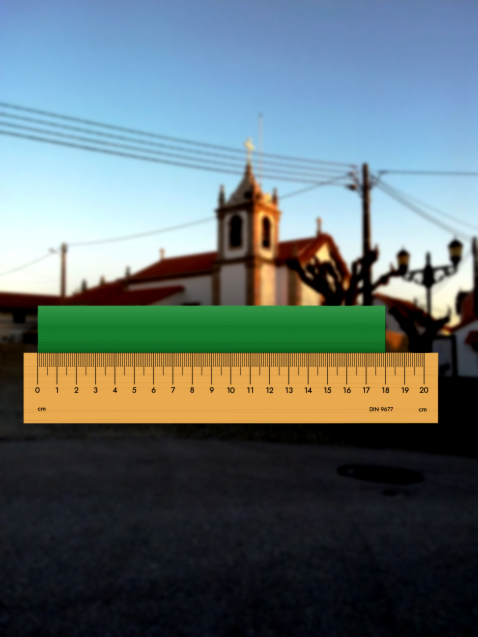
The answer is 18 cm
